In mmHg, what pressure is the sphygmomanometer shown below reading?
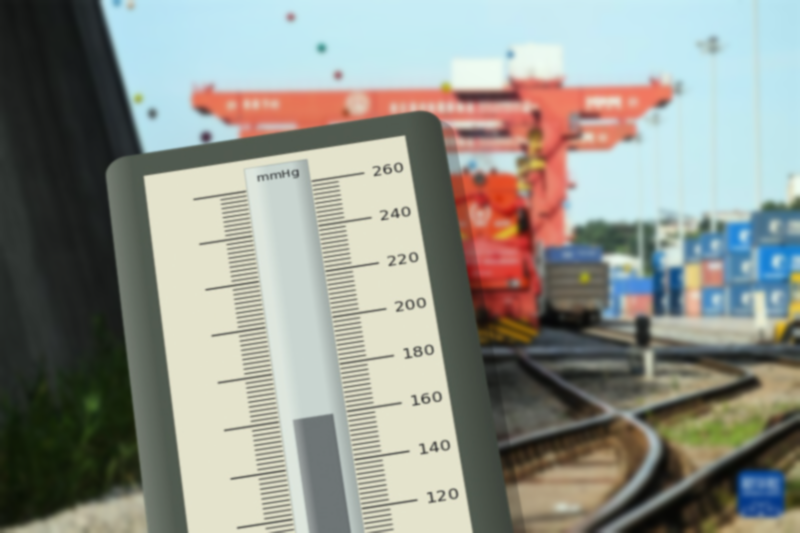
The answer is 160 mmHg
